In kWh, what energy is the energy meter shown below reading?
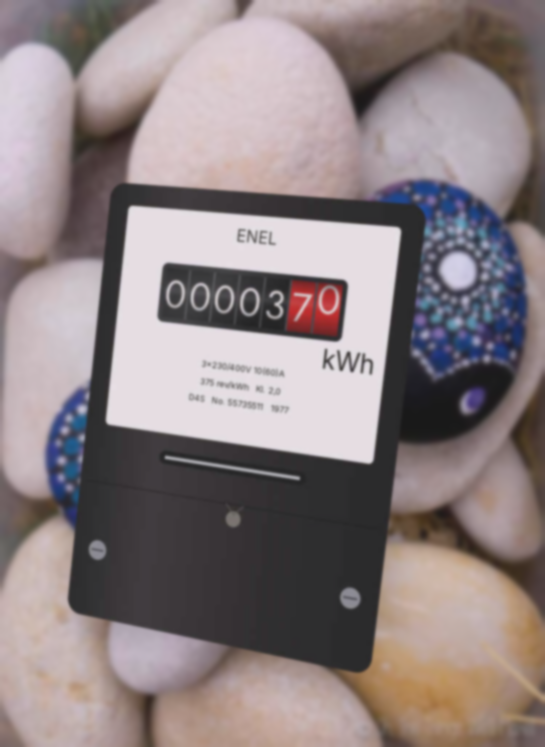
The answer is 3.70 kWh
